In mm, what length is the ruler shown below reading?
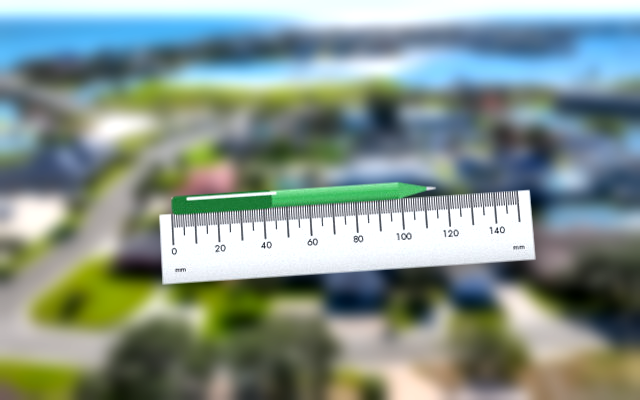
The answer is 115 mm
